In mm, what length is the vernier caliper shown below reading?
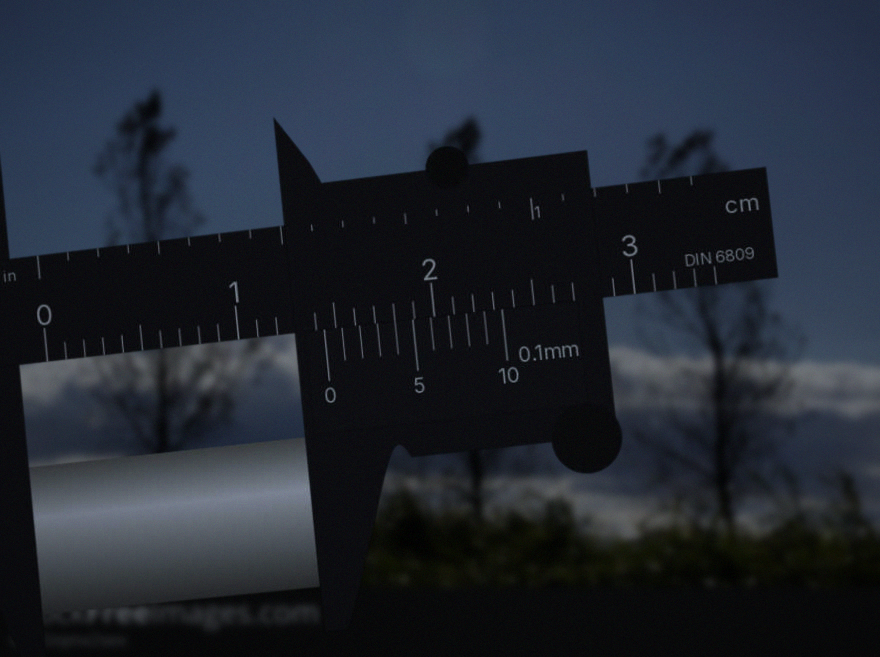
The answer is 14.4 mm
